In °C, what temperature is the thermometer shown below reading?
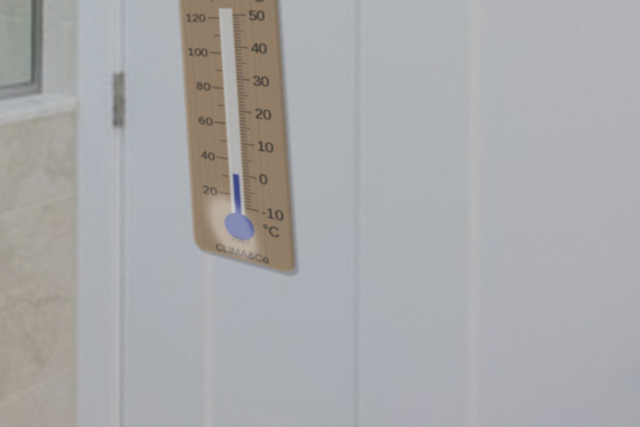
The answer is 0 °C
